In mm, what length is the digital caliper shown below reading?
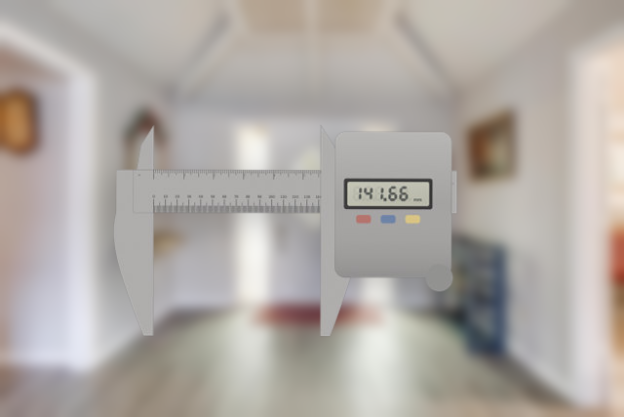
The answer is 141.66 mm
